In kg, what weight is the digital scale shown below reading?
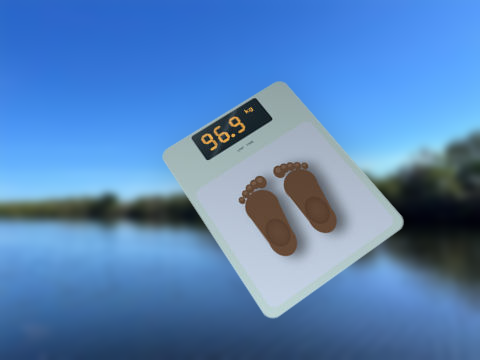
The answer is 96.9 kg
